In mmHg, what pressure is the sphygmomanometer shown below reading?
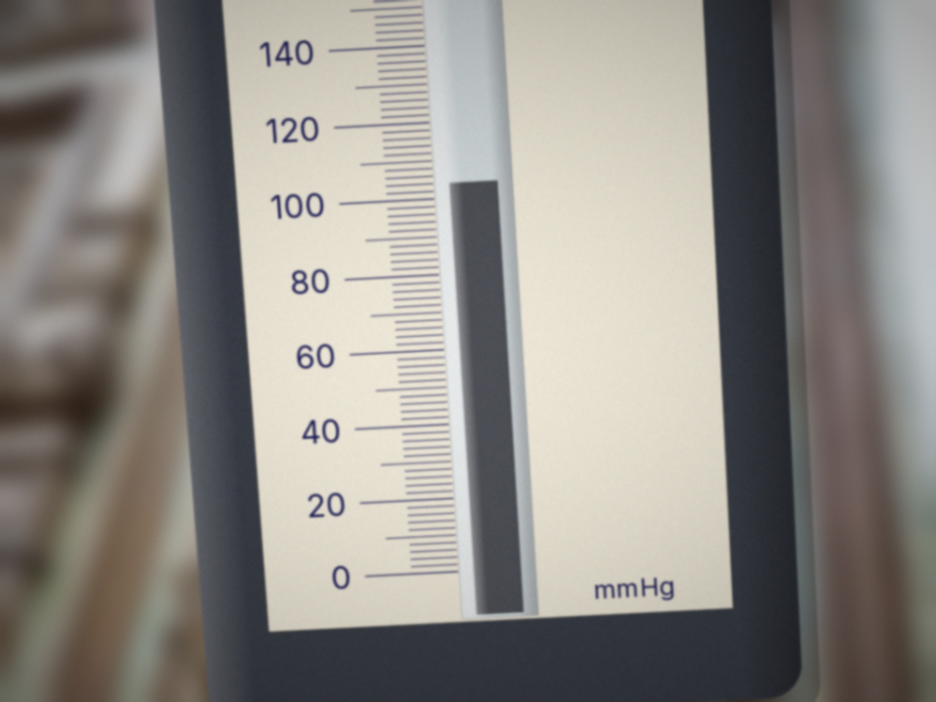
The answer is 104 mmHg
